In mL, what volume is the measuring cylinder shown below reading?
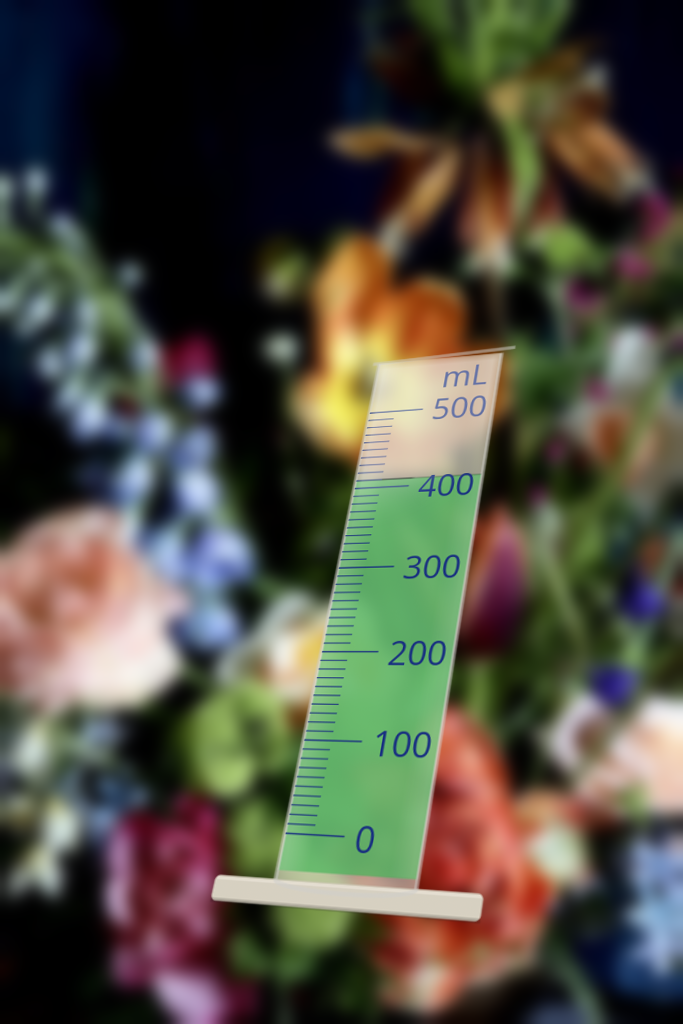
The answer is 410 mL
